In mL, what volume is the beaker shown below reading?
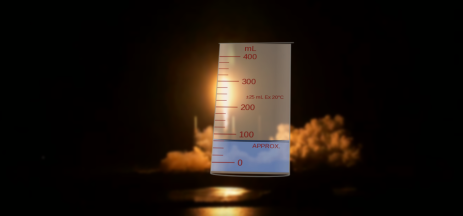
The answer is 75 mL
